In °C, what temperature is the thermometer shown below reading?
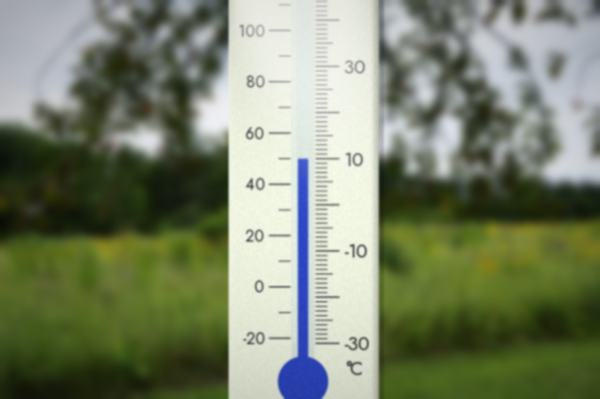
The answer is 10 °C
